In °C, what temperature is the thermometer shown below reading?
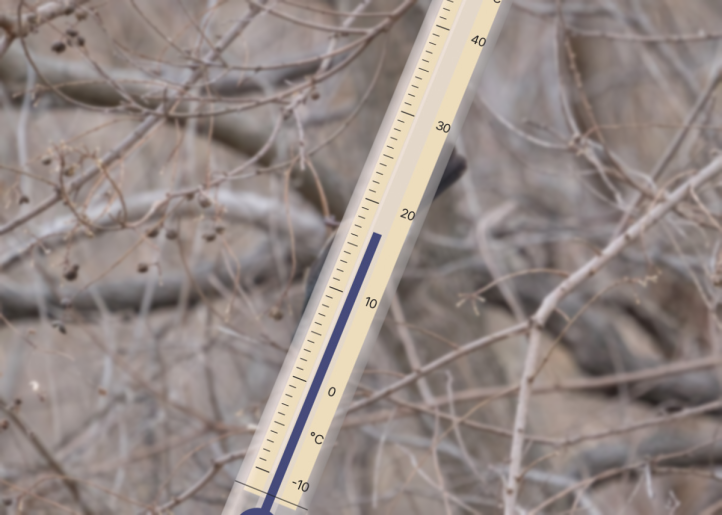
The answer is 17 °C
